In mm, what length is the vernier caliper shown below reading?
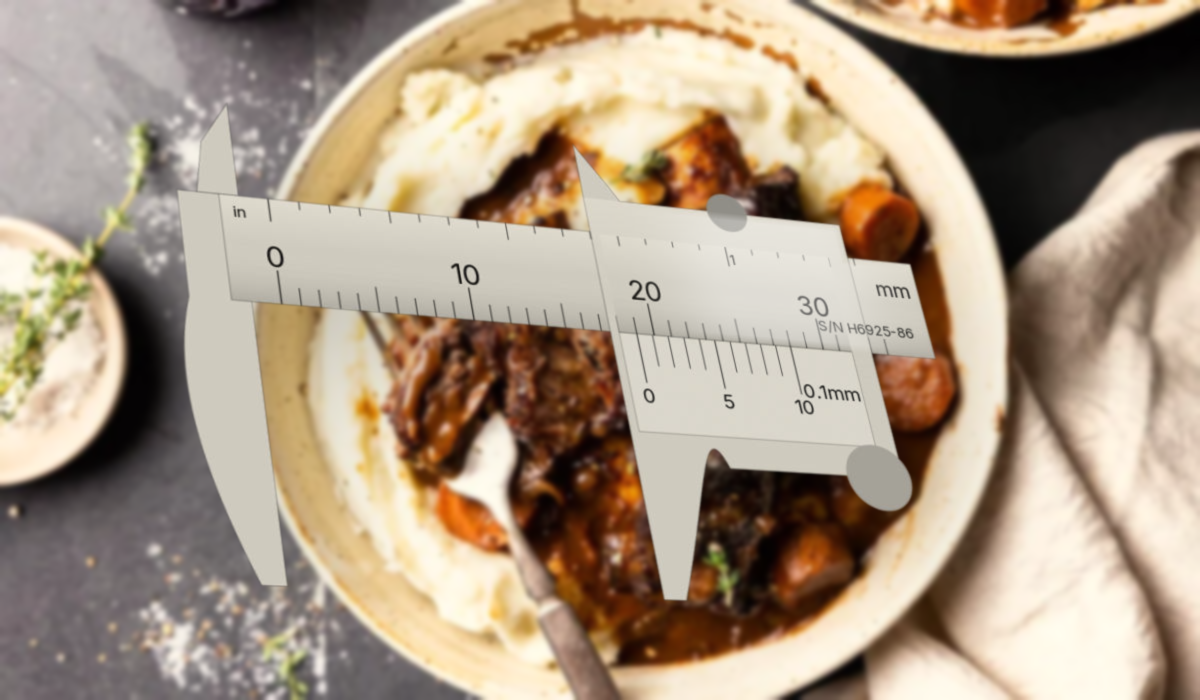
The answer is 19.0 mm
